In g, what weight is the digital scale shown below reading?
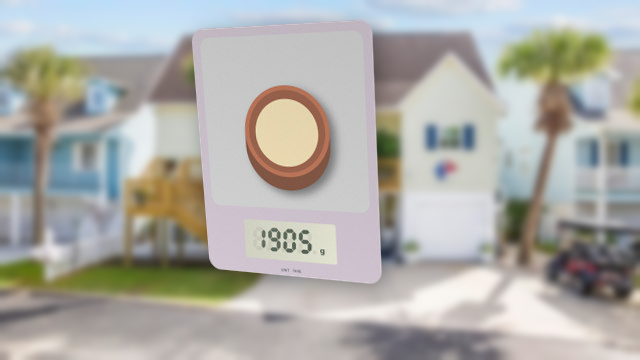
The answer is 1905 g
